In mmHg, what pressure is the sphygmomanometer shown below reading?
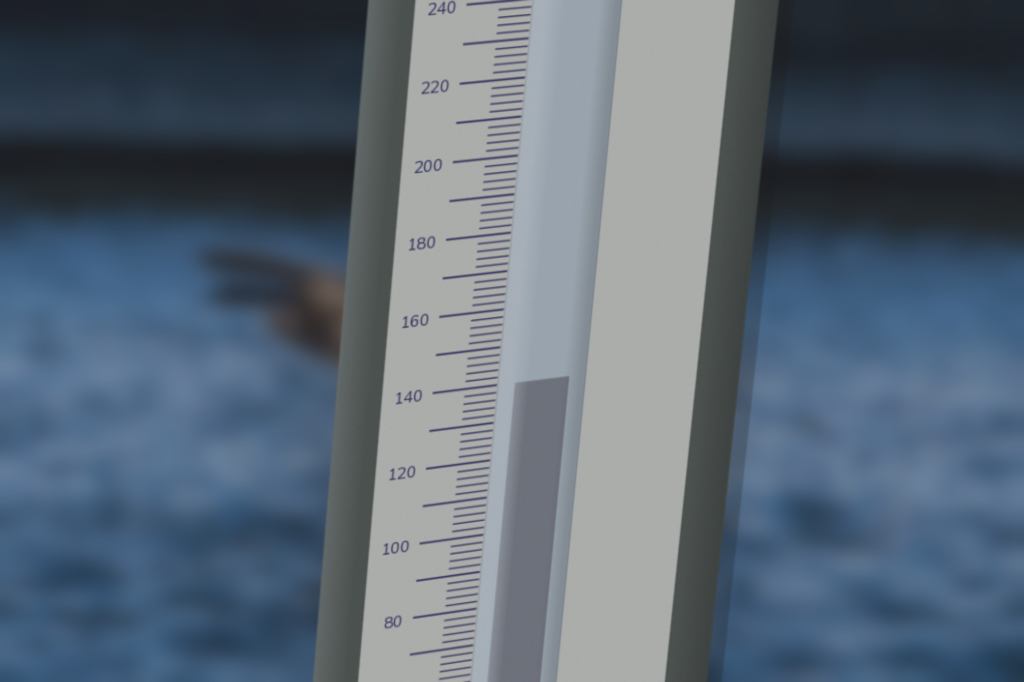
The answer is 140 mmHg
